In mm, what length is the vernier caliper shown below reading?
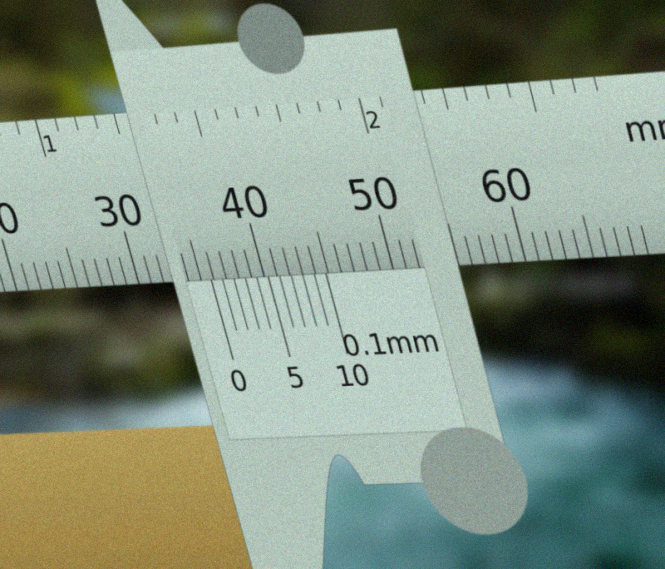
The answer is 35.8 mm
